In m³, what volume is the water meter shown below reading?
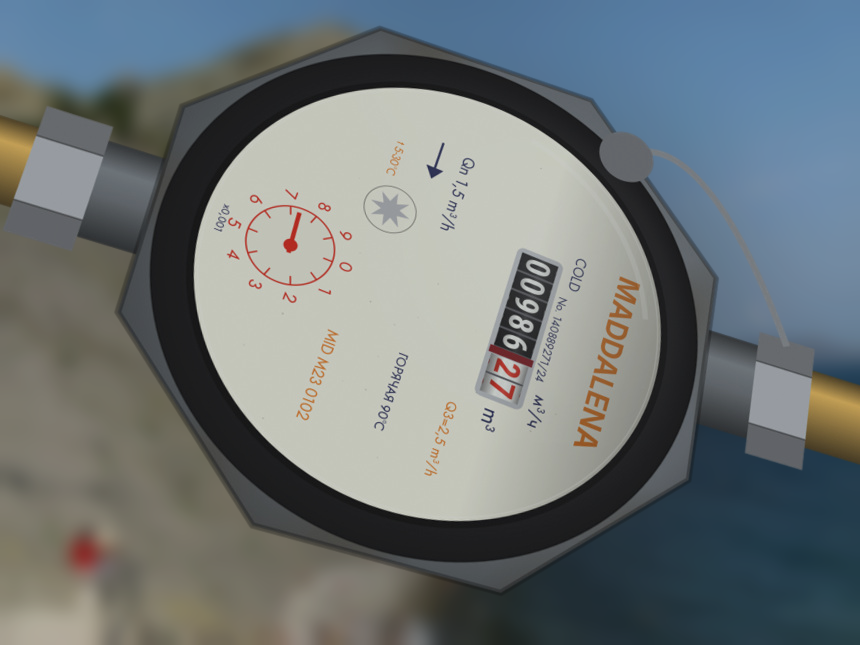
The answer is 986.277 m³
